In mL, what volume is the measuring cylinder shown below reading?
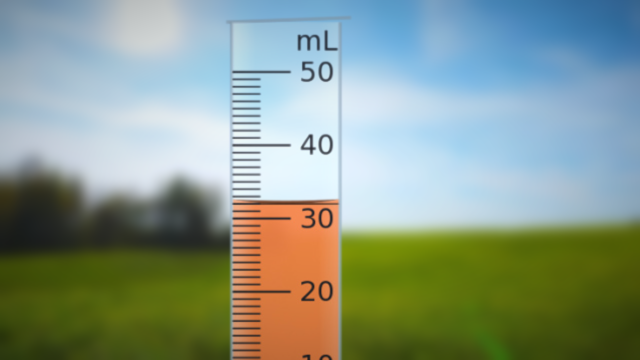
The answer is 32 mL
